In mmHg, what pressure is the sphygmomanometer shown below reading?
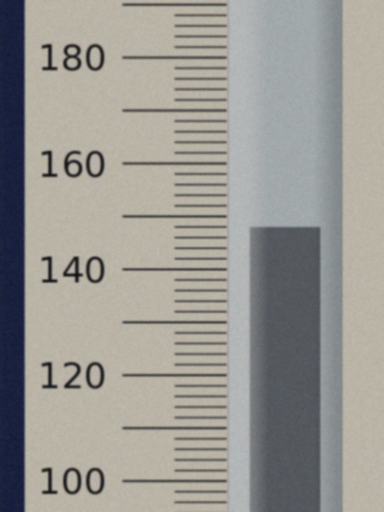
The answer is 148 mmHg
